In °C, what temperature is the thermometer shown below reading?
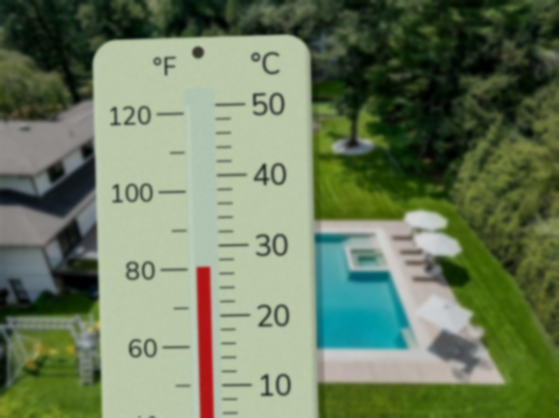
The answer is 27 °C
